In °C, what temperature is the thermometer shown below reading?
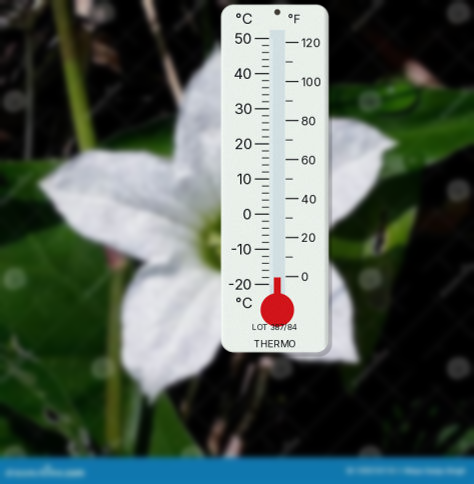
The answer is -18 °C
